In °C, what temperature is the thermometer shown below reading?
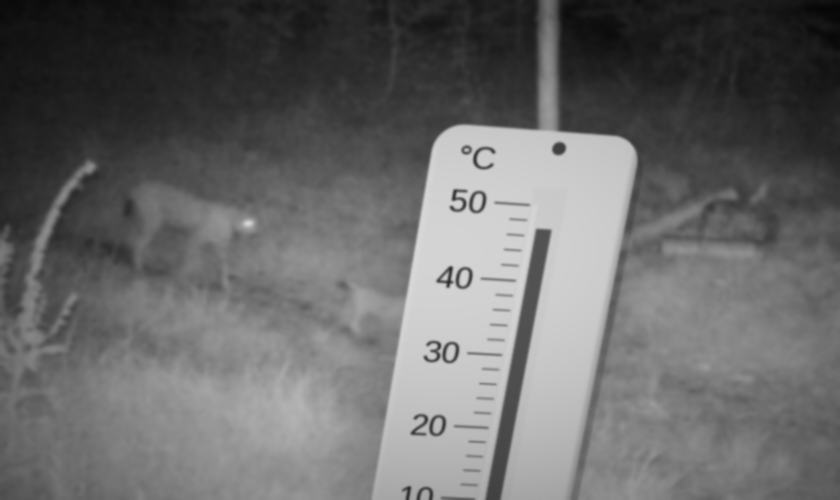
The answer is 47 °C
